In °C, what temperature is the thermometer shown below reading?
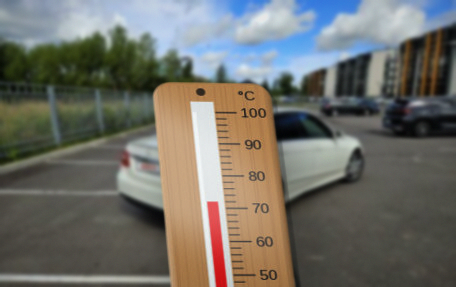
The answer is 72 °C
